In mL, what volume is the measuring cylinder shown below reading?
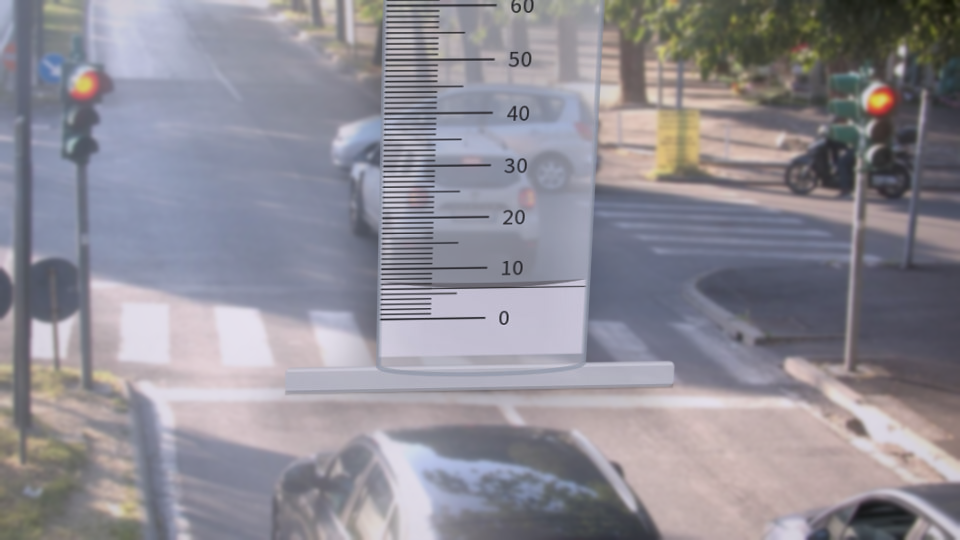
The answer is 6 mL
